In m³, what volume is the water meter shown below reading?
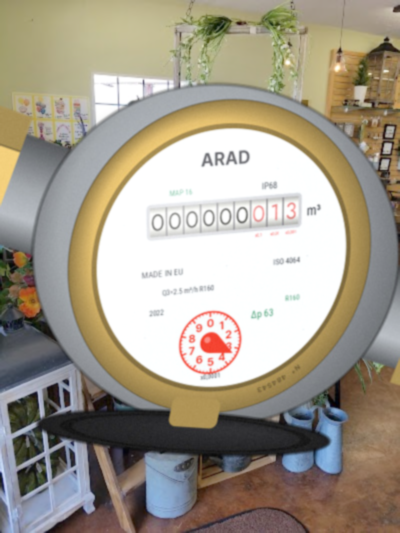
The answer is 0.0133 m³
